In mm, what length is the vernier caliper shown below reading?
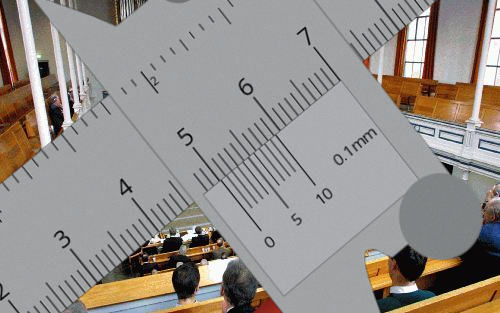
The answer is 50.2 mm
